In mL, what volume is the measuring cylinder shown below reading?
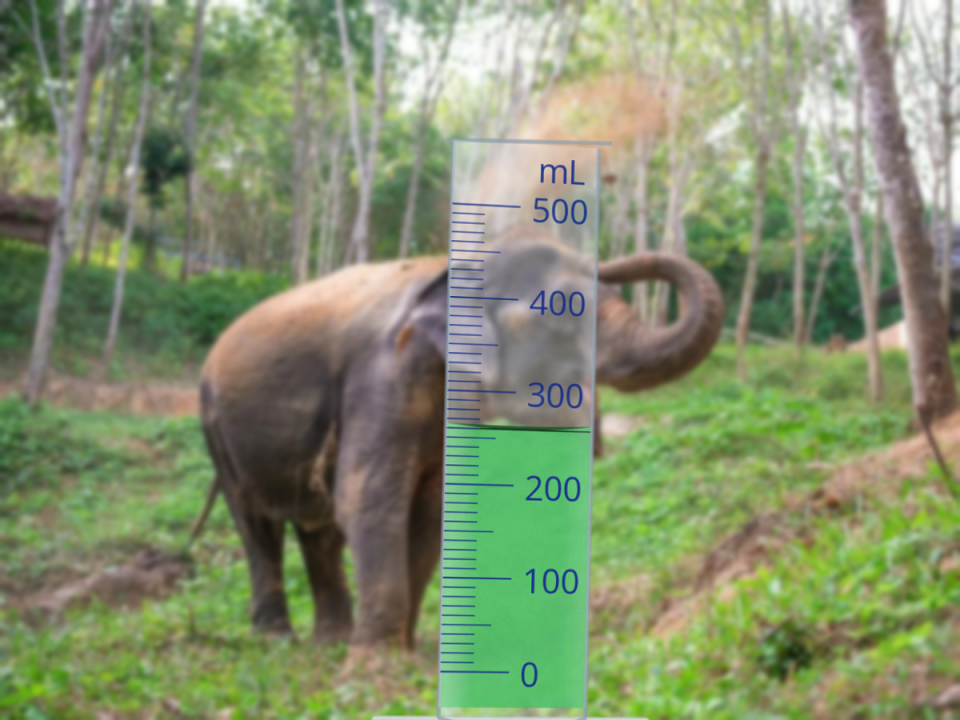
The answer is 260 mL
